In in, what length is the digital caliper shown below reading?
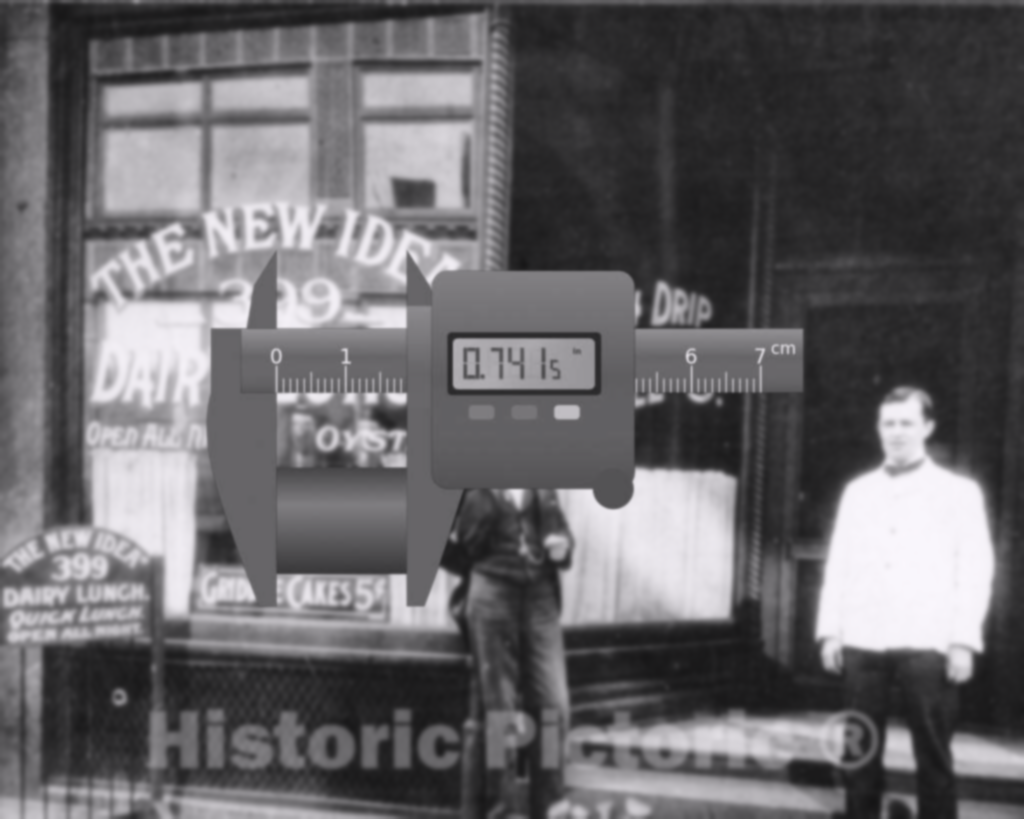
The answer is 0.7415 in
